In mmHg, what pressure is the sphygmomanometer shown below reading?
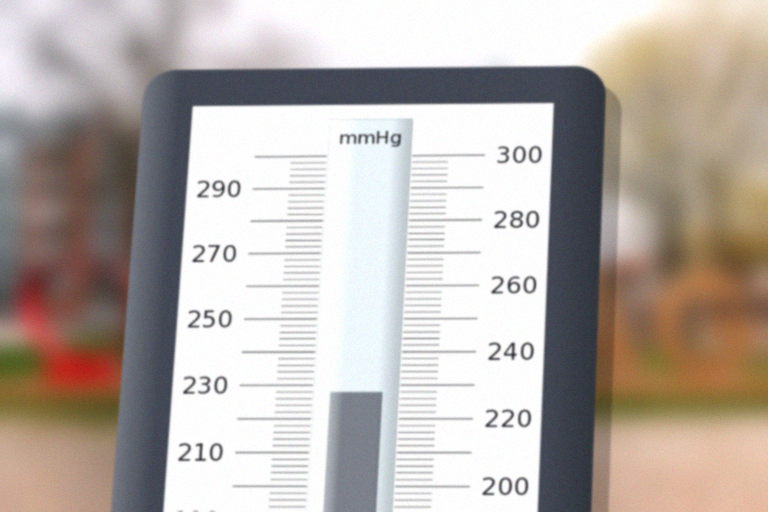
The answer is 228 mmHg
